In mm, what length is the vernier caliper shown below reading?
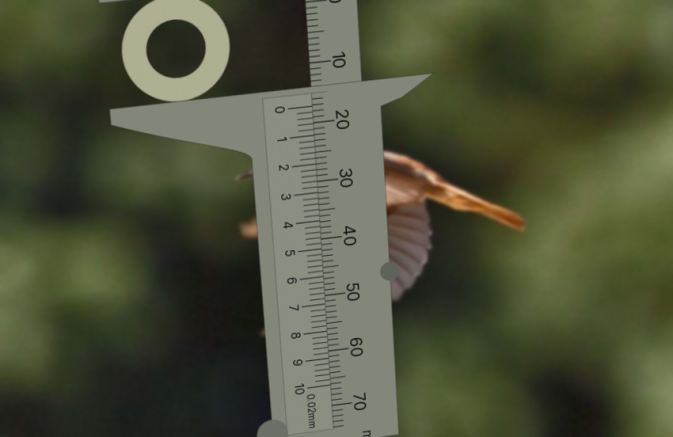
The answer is 17.2 mm
